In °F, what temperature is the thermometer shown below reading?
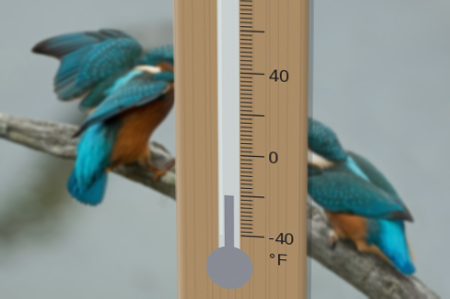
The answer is -20 °F
